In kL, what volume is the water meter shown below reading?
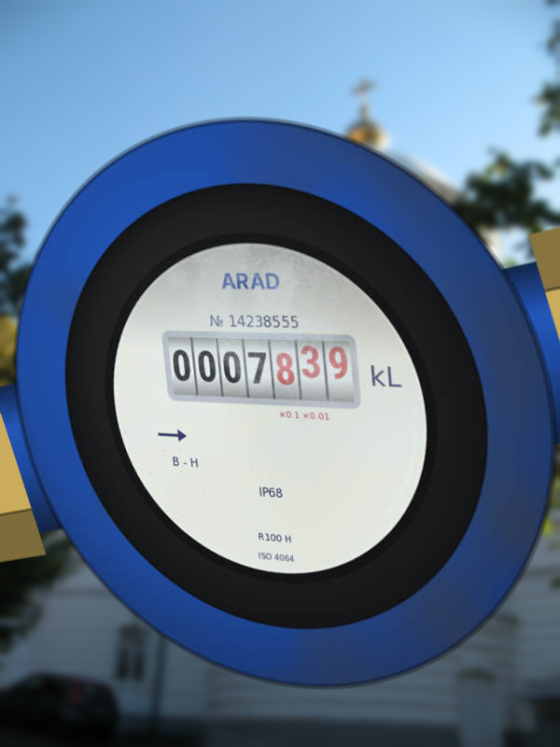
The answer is 7.839 kL
